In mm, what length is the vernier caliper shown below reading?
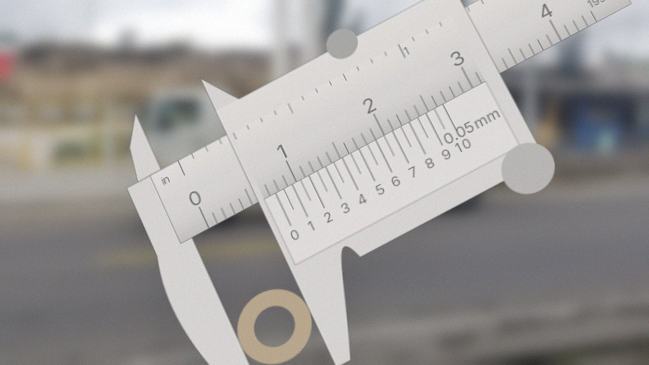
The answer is 7.6 mm
